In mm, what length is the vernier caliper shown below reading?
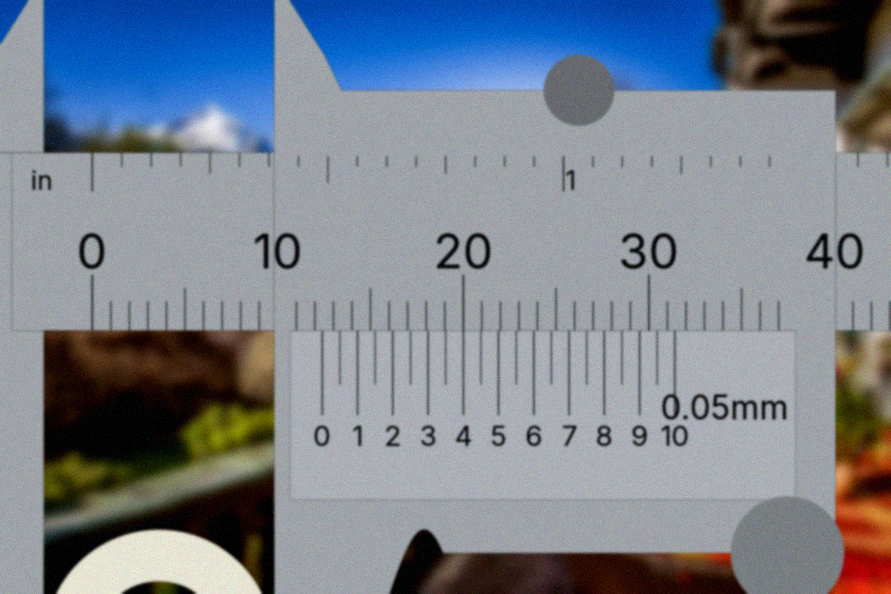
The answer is 12.4 mm
